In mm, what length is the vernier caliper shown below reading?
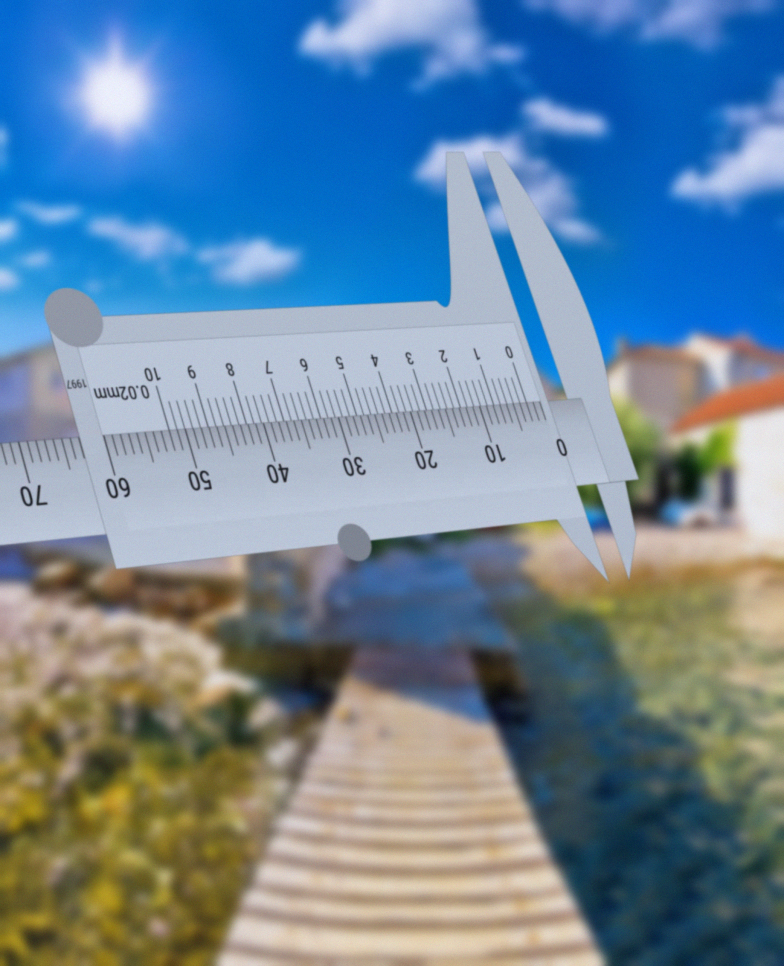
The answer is 3.0 mm
